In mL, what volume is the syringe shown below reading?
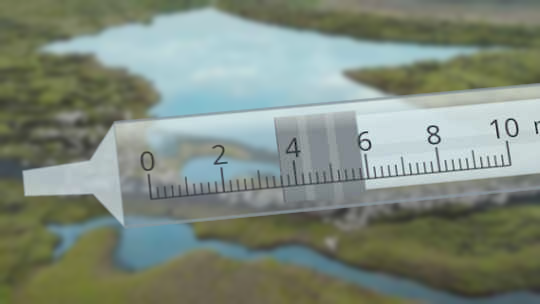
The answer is 3.6 mL
